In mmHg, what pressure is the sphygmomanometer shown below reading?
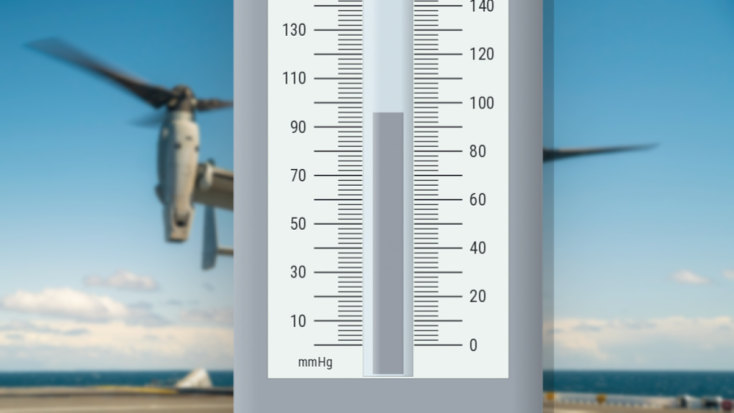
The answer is 96 mmHg
